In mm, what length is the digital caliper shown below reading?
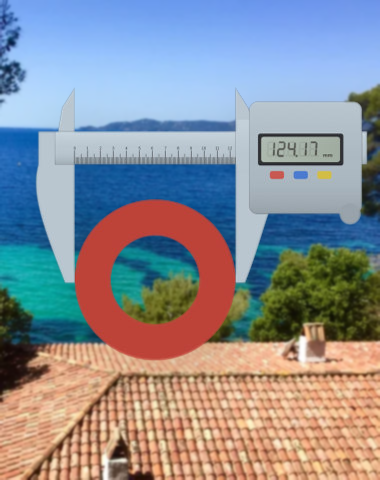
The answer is 124.17 mm
